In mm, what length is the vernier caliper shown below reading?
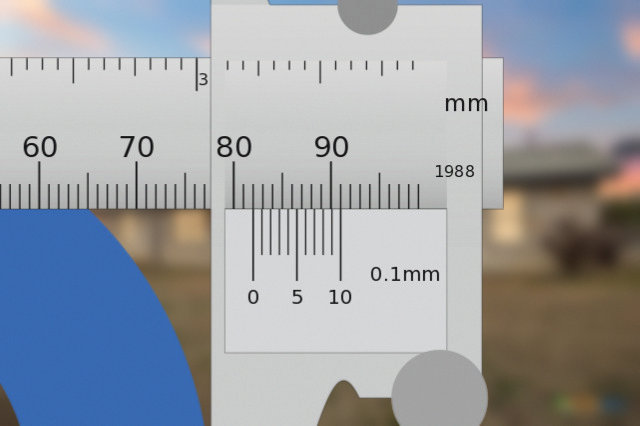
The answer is 82.0 mm
